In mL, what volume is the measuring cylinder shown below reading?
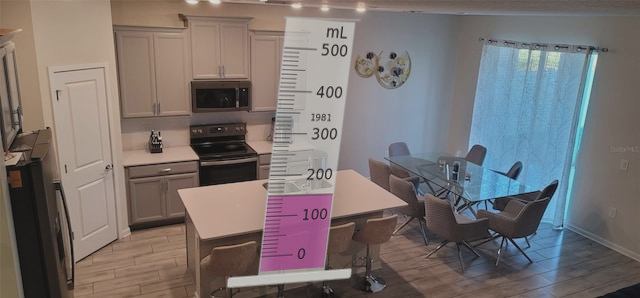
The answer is 150 mL
